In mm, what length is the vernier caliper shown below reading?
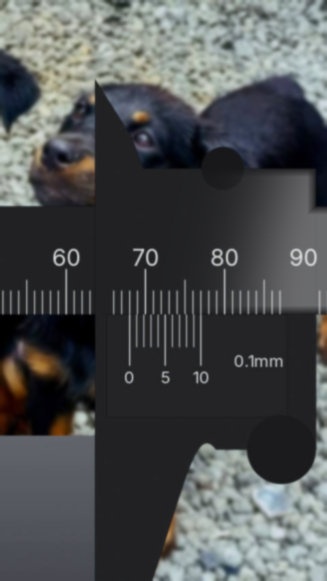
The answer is 68.0 mm
